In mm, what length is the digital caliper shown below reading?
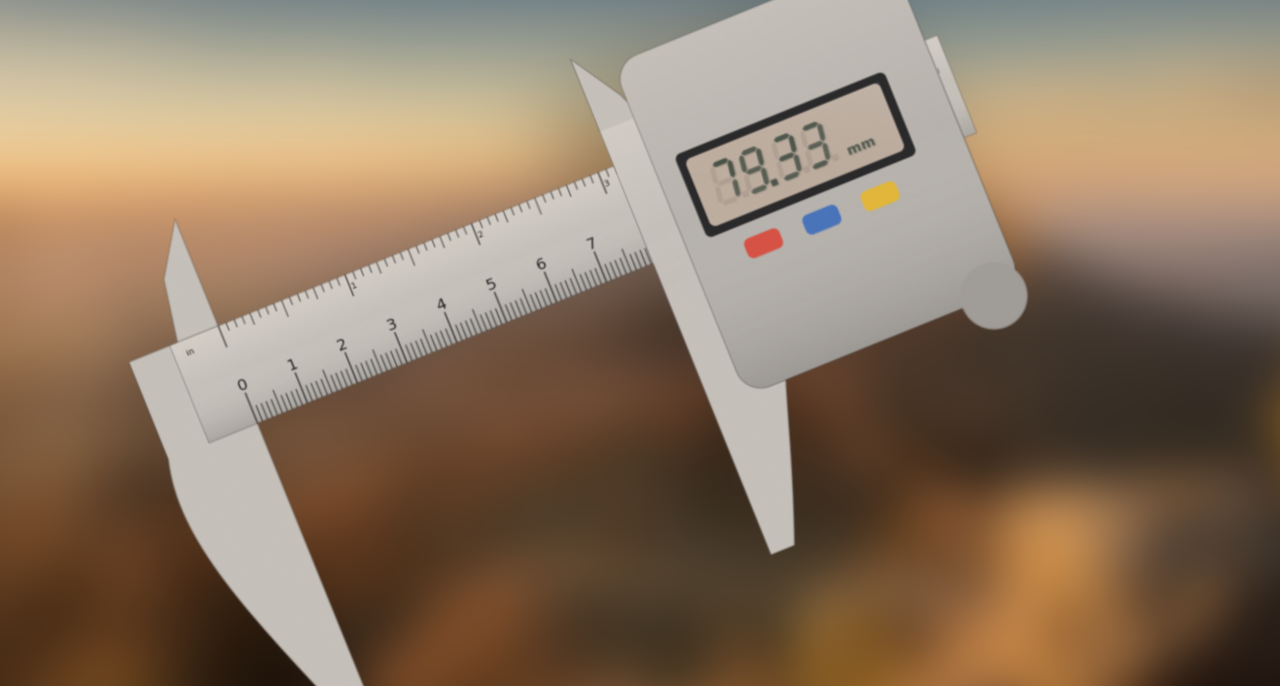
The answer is 79.33 mm
